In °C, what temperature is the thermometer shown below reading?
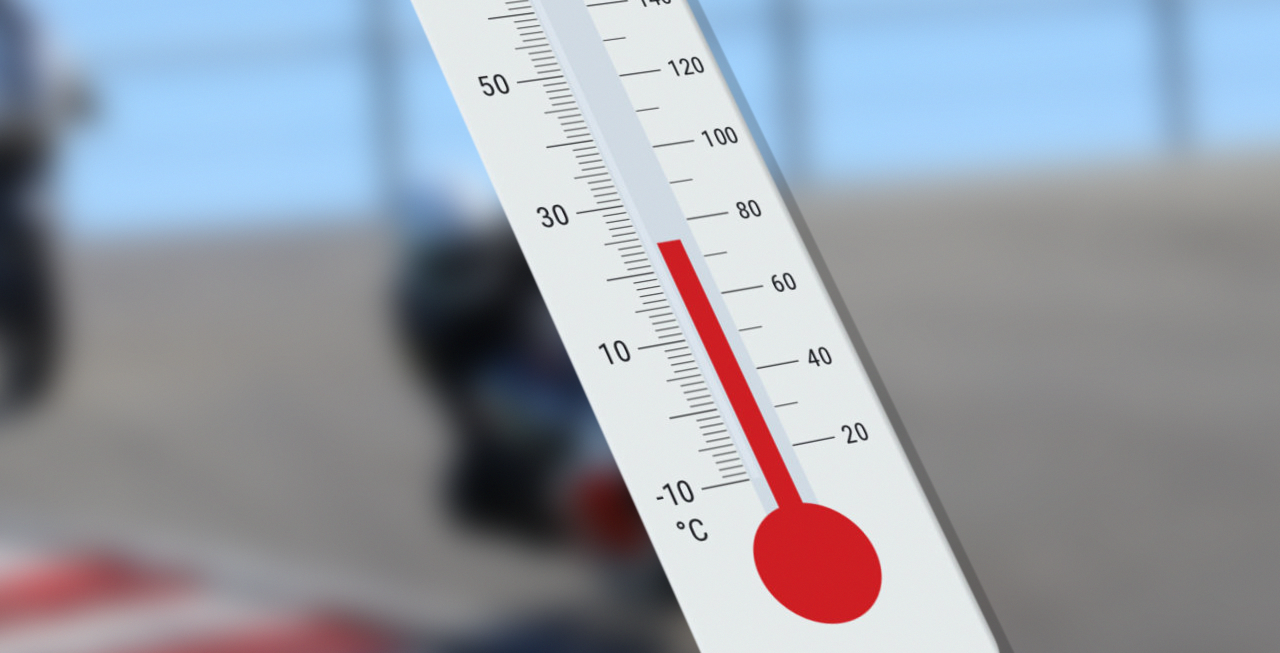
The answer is 24 °C
